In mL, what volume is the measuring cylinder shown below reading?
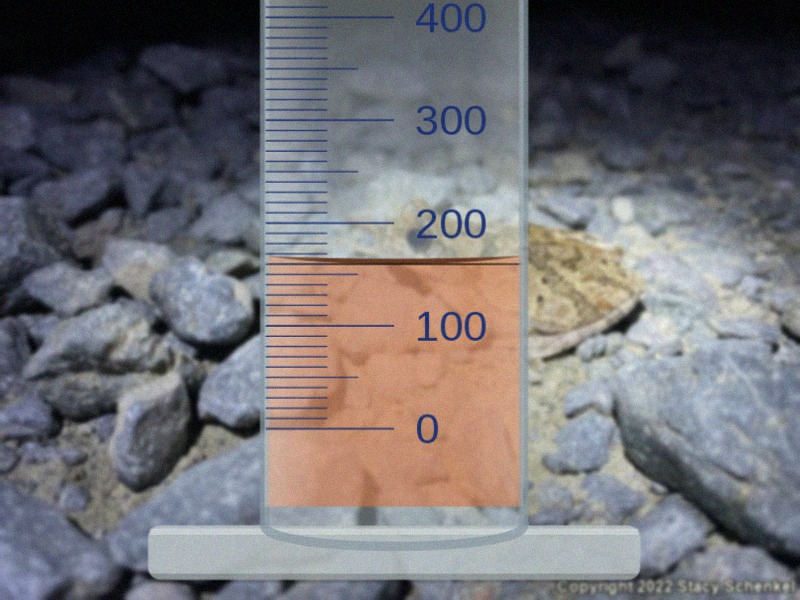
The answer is 160 mL
